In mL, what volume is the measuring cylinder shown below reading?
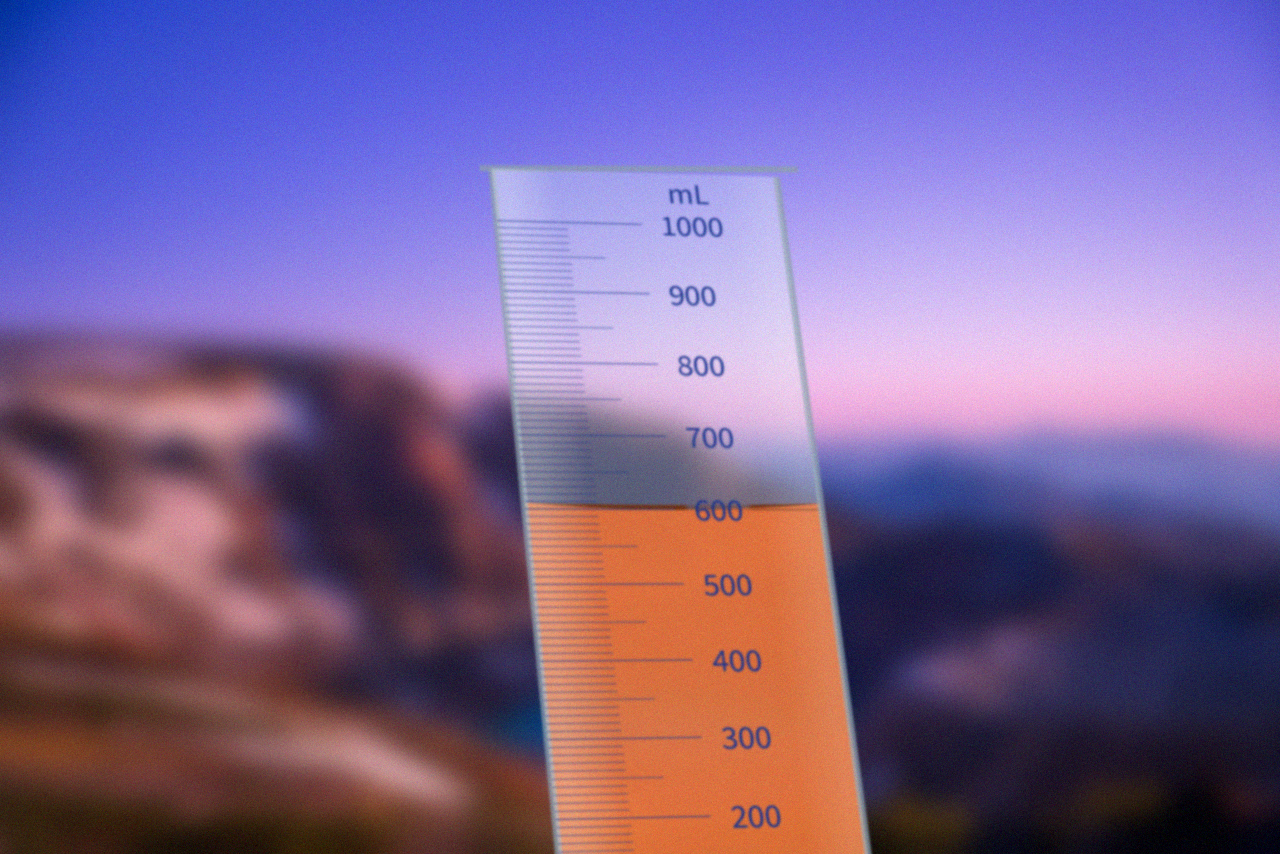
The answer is 600 mL
